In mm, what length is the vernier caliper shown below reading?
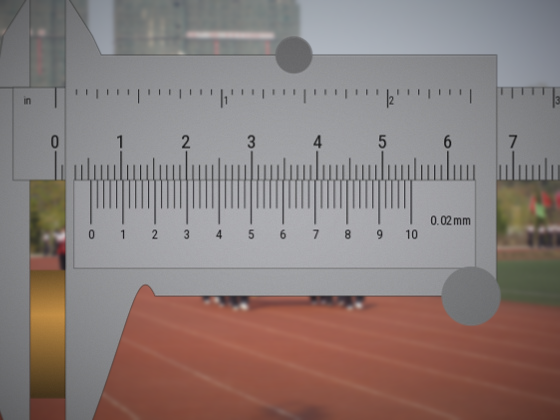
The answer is 5.4 mm
